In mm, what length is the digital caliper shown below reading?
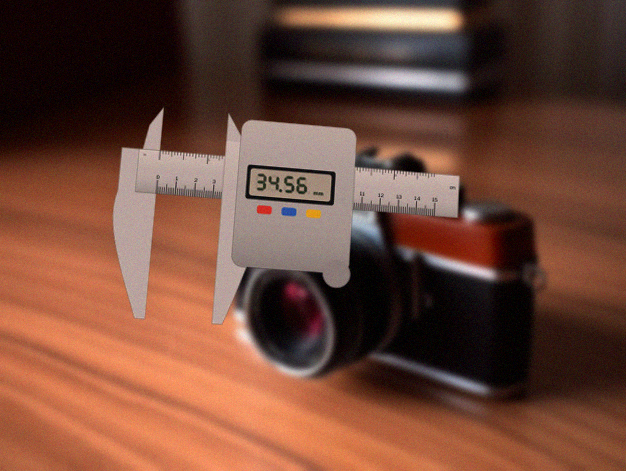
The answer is 34.56 mm
